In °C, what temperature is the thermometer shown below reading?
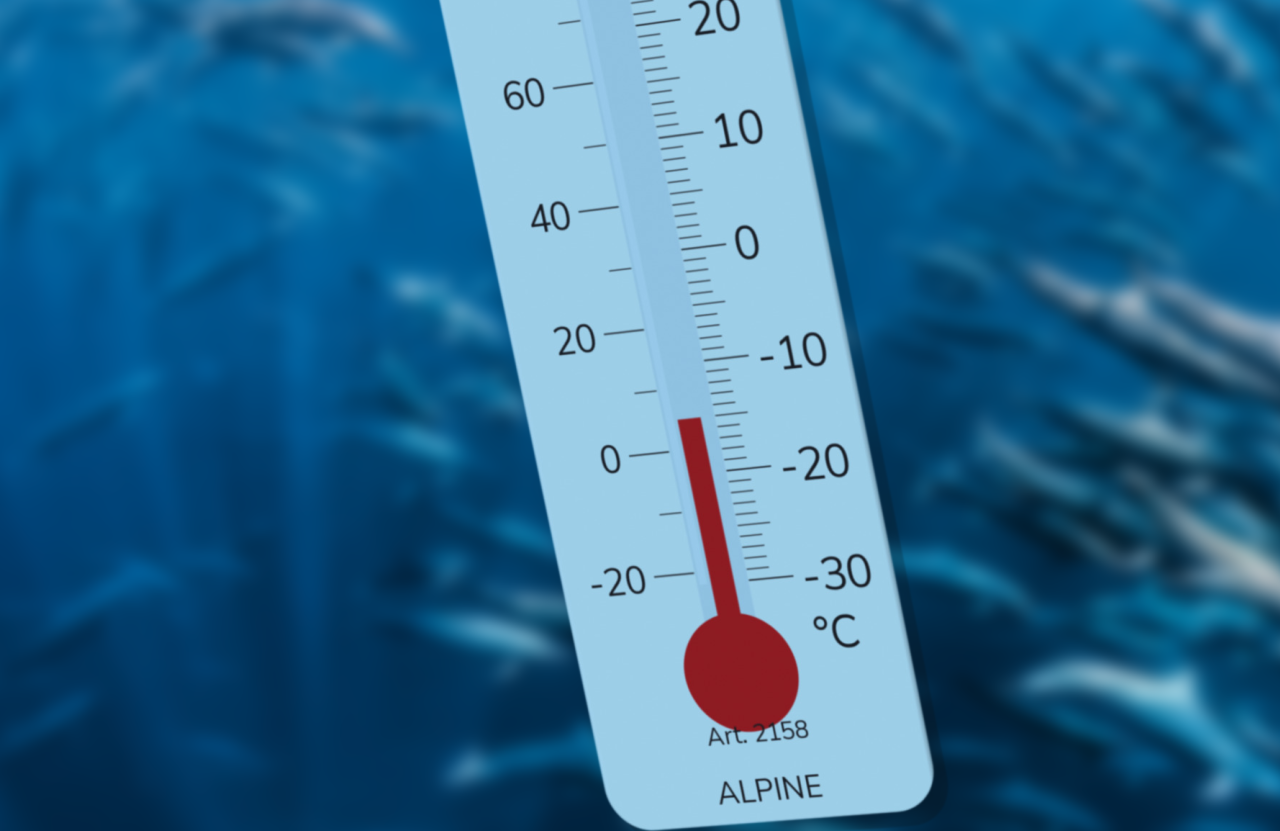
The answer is -15 °C
